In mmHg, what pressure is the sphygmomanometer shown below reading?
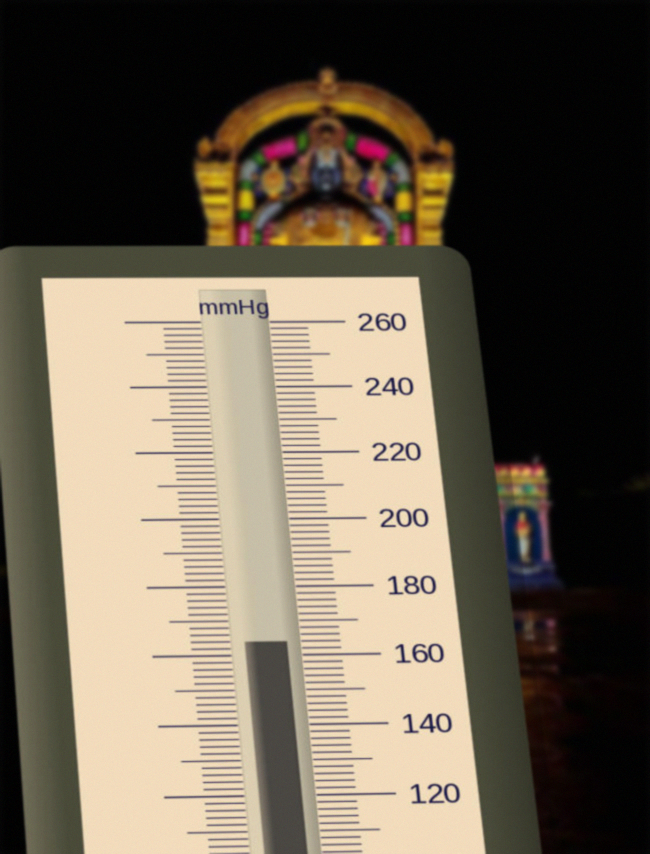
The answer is 164 mmHg
